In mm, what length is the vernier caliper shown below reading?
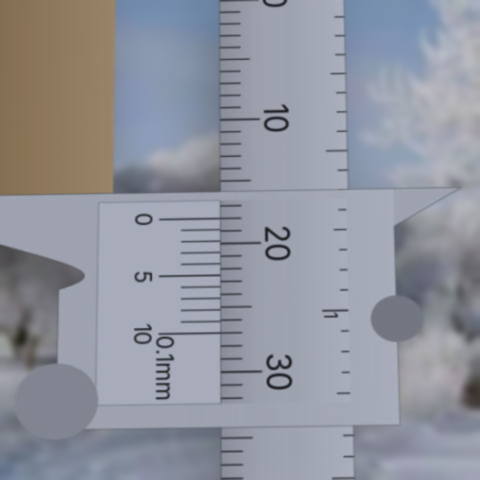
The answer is 18.0 mm
